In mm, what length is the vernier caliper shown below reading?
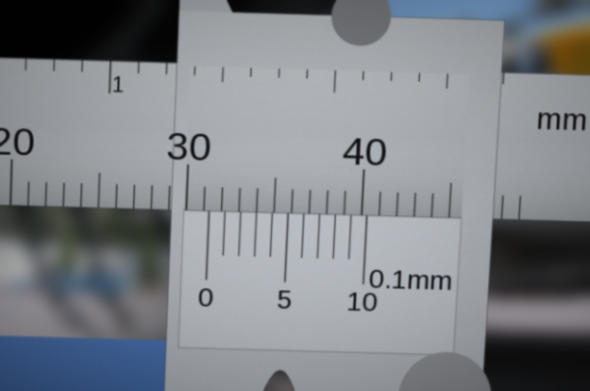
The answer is 31.3 mm
